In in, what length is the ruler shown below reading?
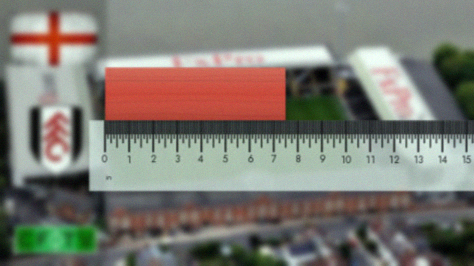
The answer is 7.5 in
